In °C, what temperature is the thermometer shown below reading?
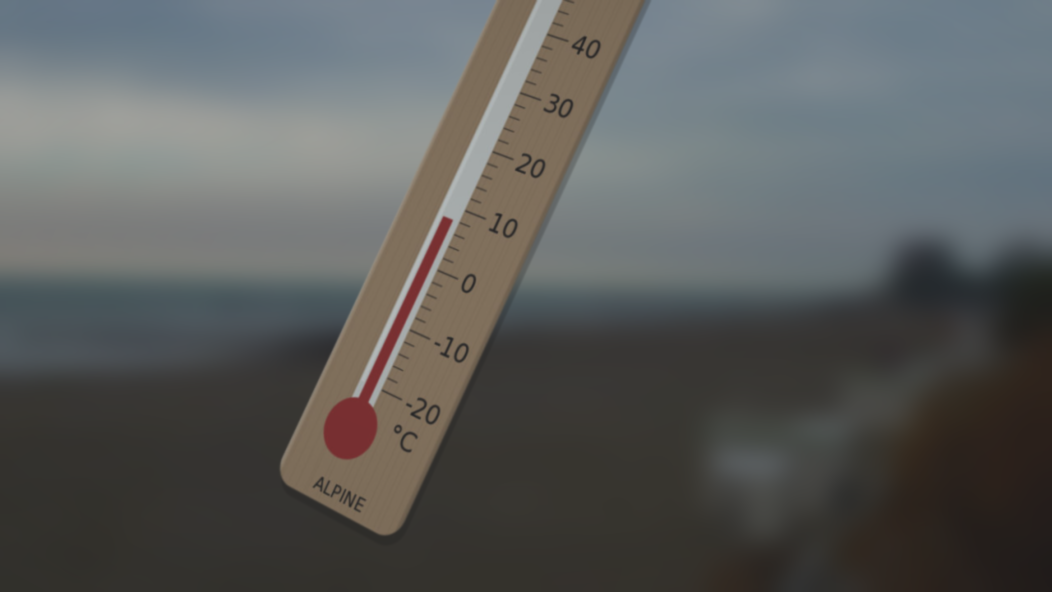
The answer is 8 °C
